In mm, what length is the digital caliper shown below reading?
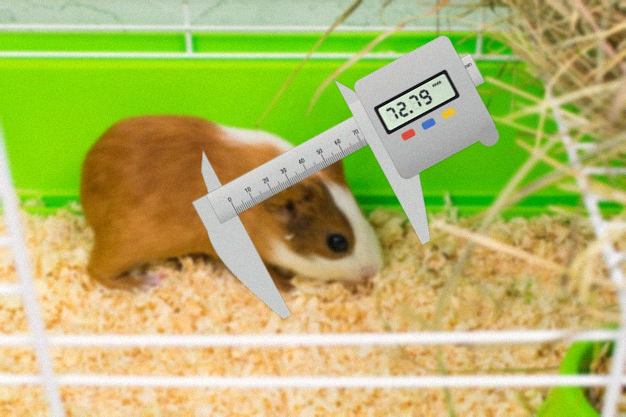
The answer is 72.79 mm
